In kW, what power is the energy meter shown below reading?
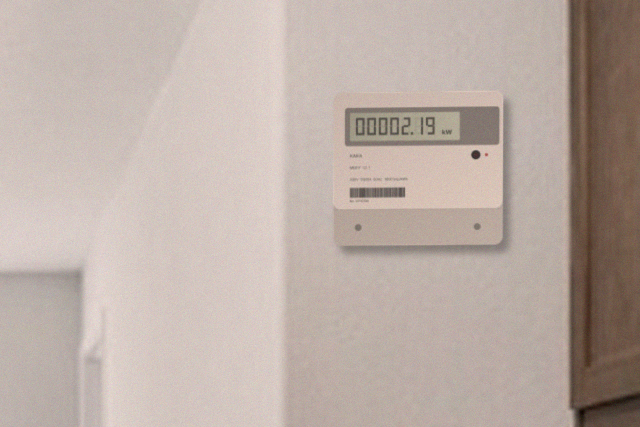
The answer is 2.19 kW
